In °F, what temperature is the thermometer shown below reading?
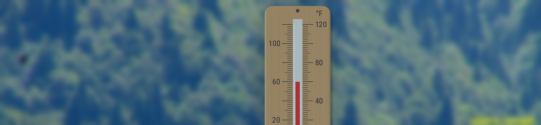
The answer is 60 °F
